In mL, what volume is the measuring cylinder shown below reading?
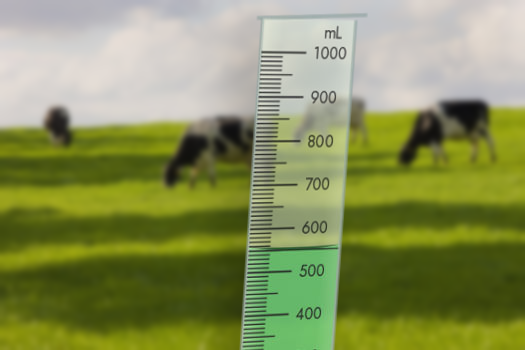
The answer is 550 mL
